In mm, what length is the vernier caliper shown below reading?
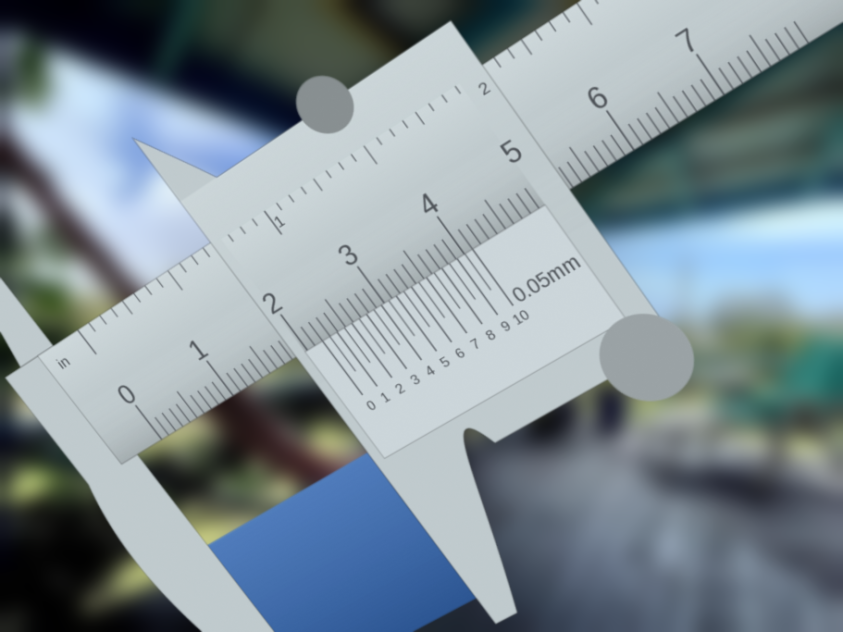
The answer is 22.0 mm
